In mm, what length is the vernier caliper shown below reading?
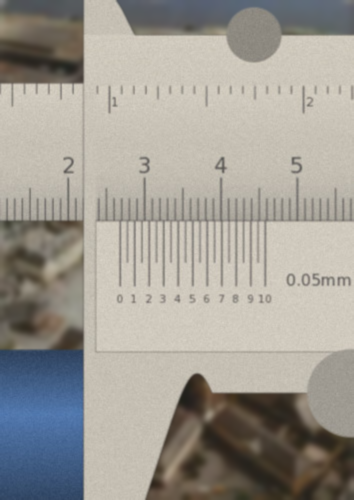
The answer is 26.8 mm
